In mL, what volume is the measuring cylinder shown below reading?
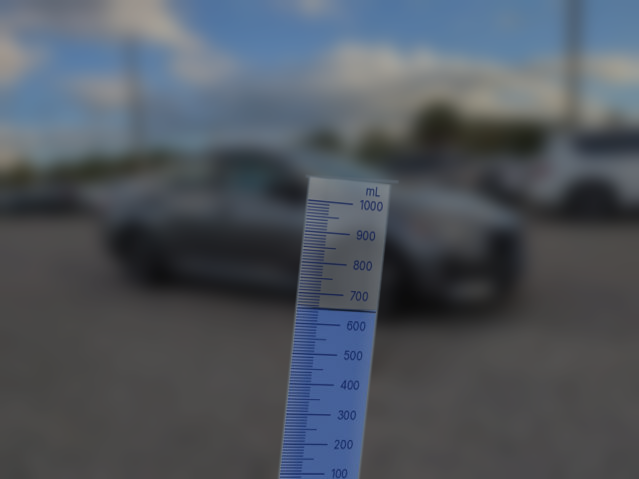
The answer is 650 mL
